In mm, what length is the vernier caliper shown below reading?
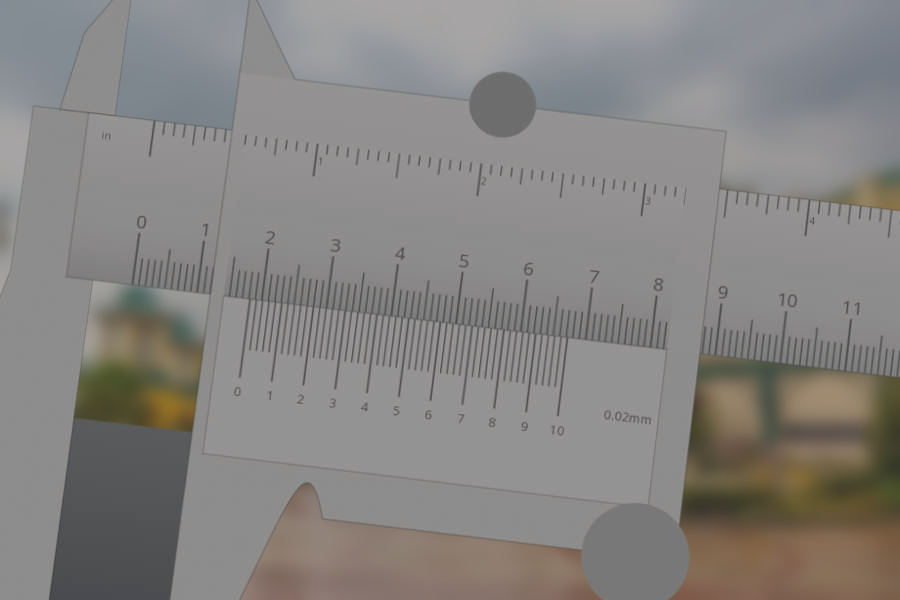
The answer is 18.2 mm
